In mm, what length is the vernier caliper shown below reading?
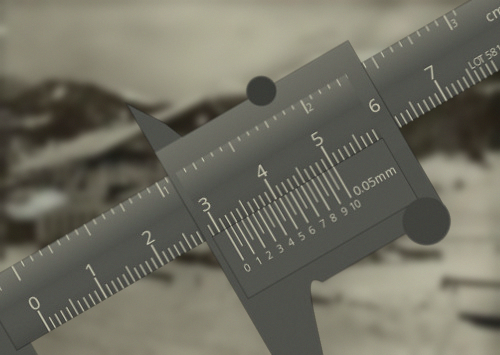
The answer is 31.0 mm
